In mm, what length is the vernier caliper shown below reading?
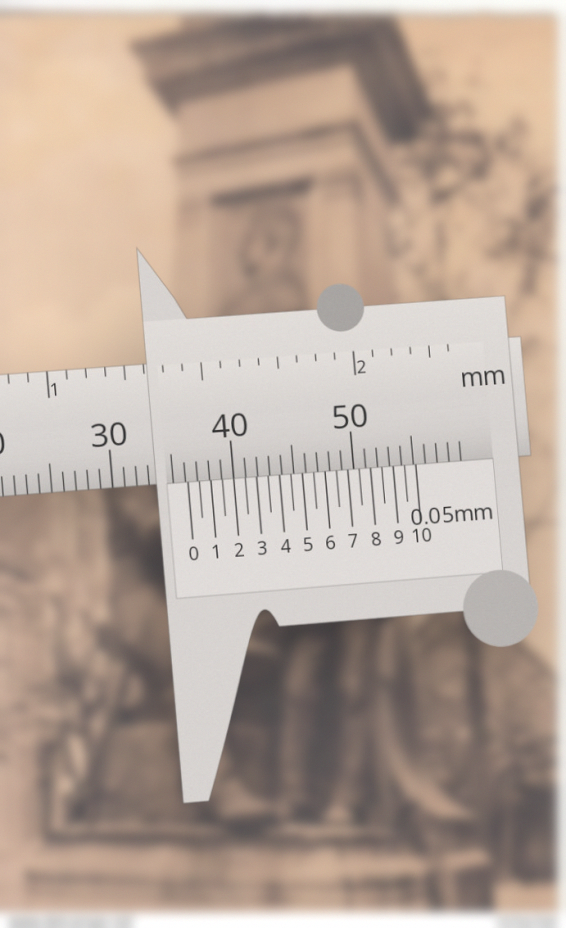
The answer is 36.2 mm
